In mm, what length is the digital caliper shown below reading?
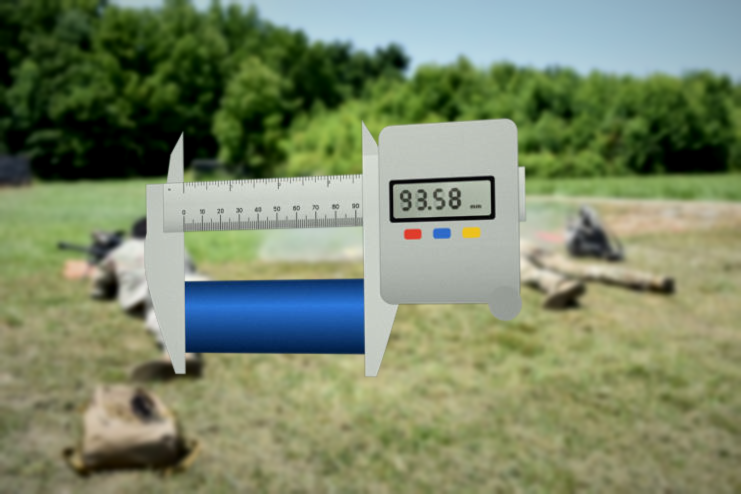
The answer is 93.58 mm
